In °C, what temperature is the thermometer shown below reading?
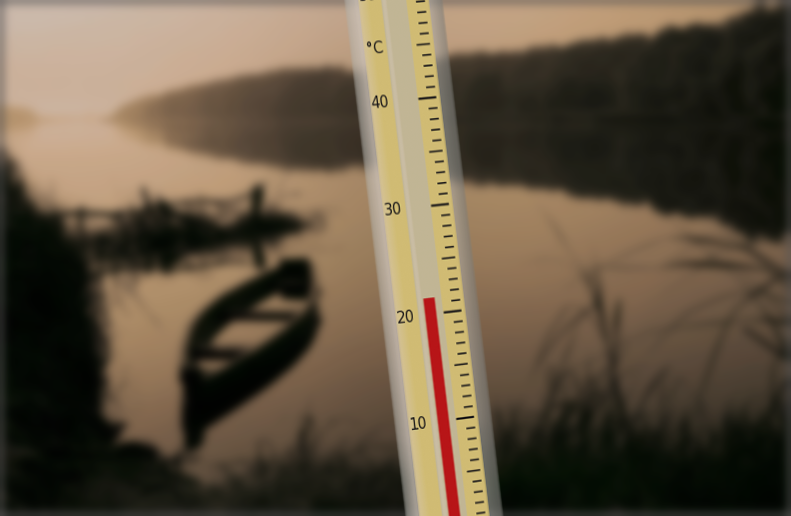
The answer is 21.5 °C
